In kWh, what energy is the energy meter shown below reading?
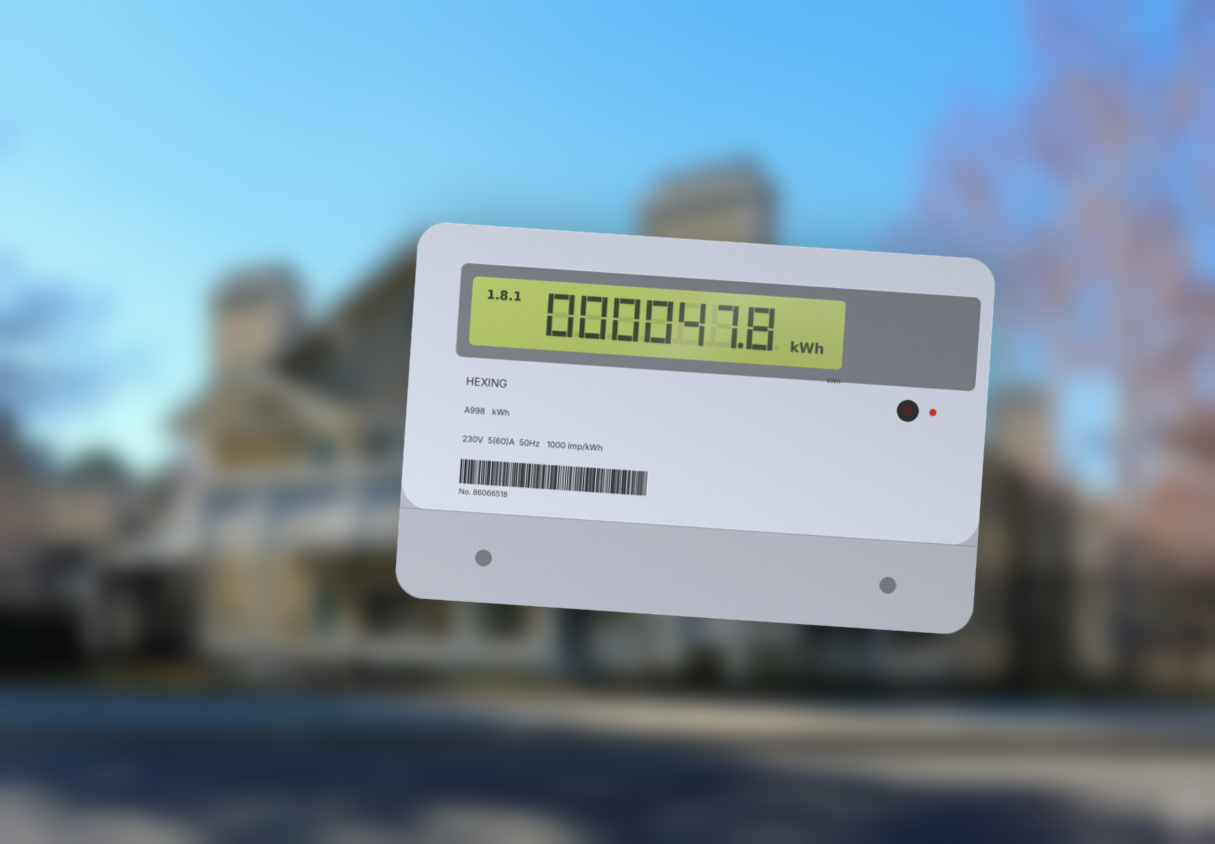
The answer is 47.8 kWh
